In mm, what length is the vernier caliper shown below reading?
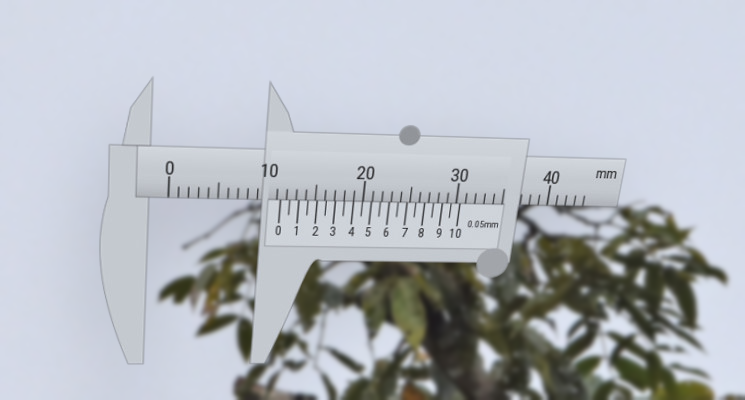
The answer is 11.4 mm
